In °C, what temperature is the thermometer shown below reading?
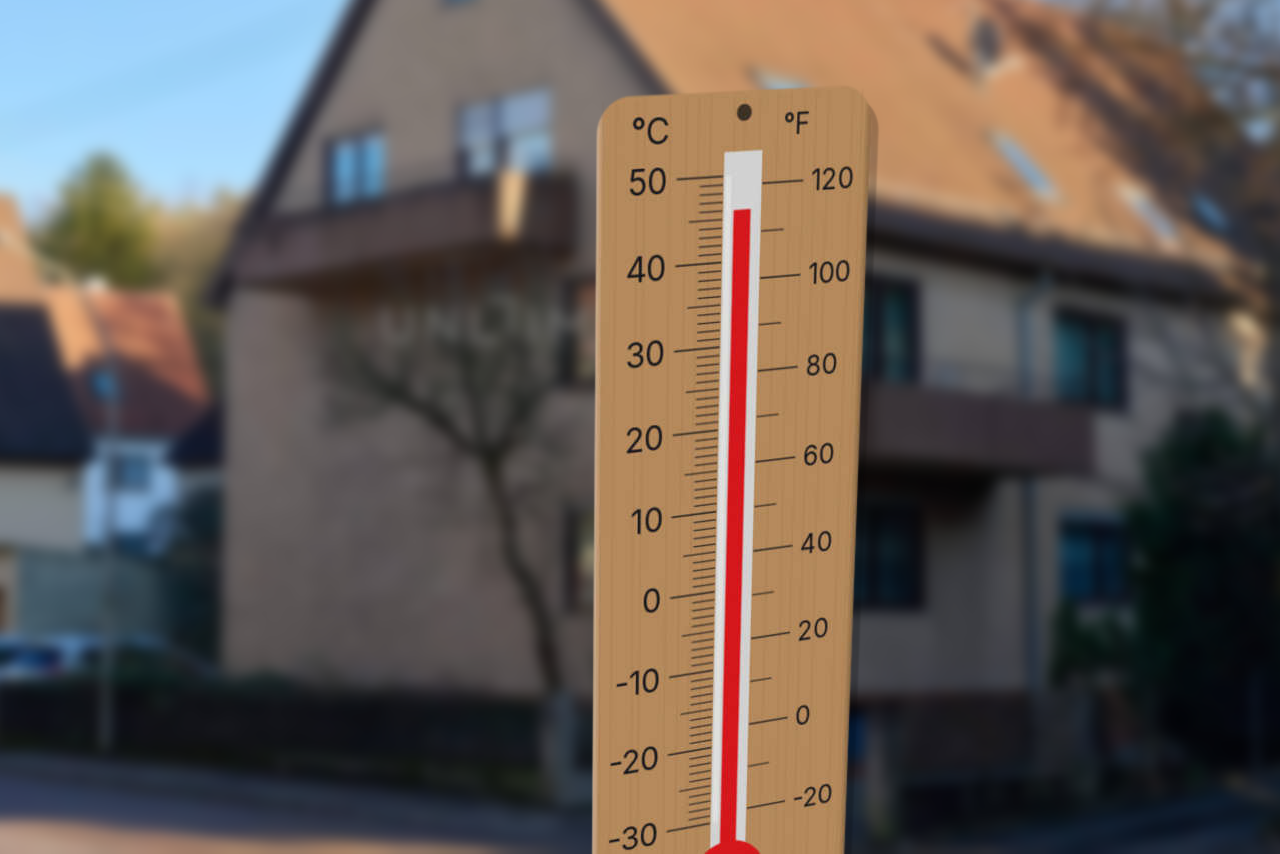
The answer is 46 °C
